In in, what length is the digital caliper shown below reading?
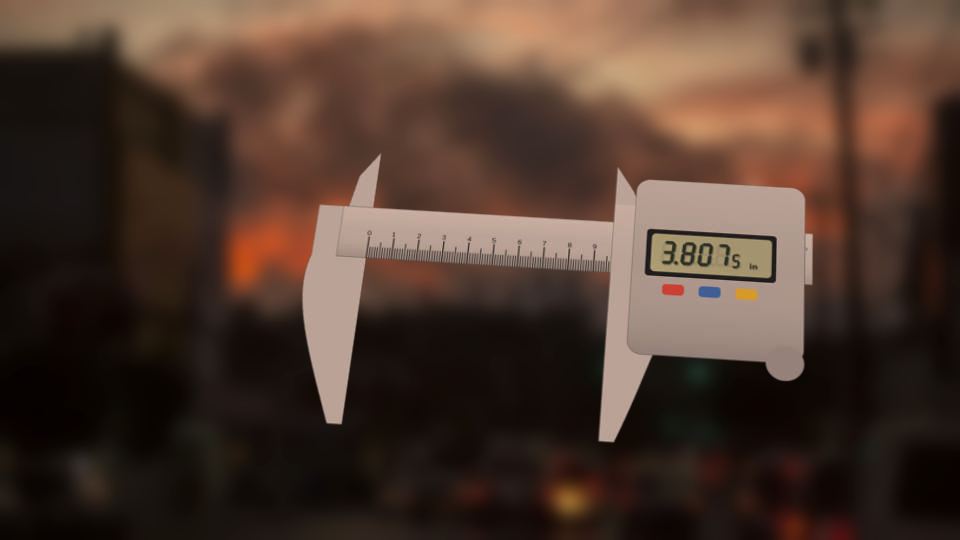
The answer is 3.8075 in
